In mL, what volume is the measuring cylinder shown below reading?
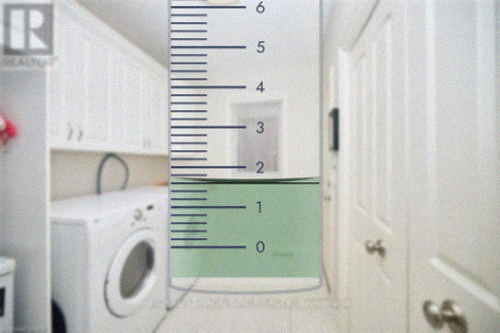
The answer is 1.6 mL
